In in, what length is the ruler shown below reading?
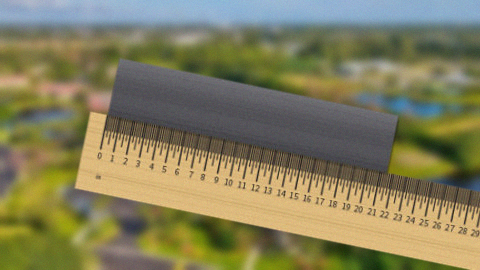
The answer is 21.5 in
